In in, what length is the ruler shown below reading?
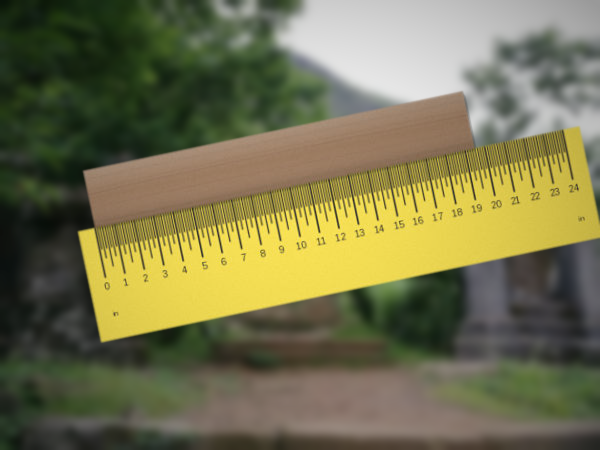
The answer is 19.5 in
